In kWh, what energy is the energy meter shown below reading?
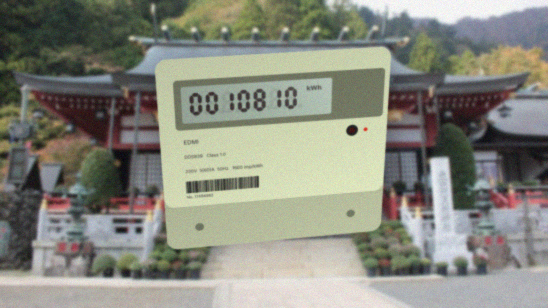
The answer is 10810 kWh
